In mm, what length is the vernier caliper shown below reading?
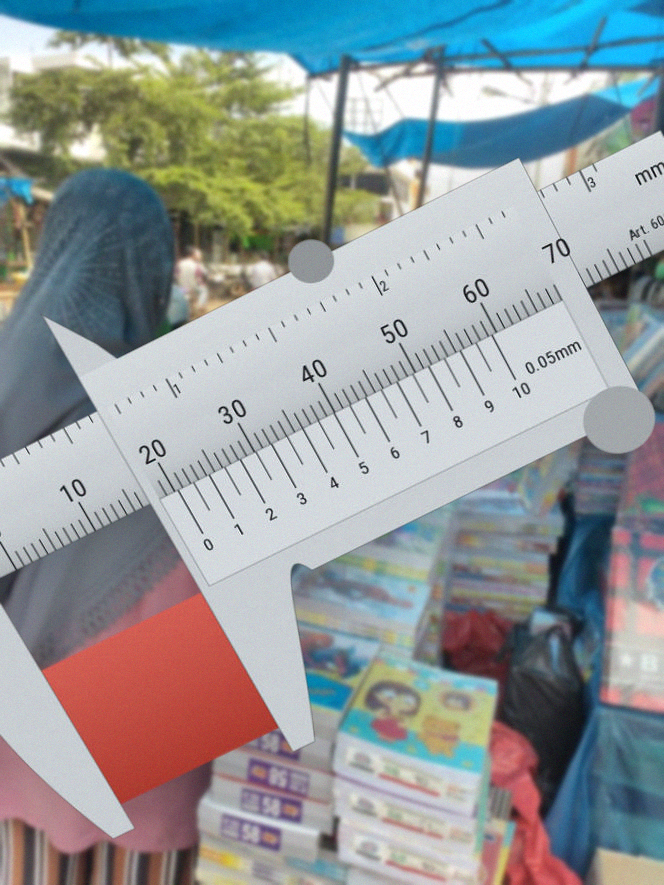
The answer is 20.4 mm
